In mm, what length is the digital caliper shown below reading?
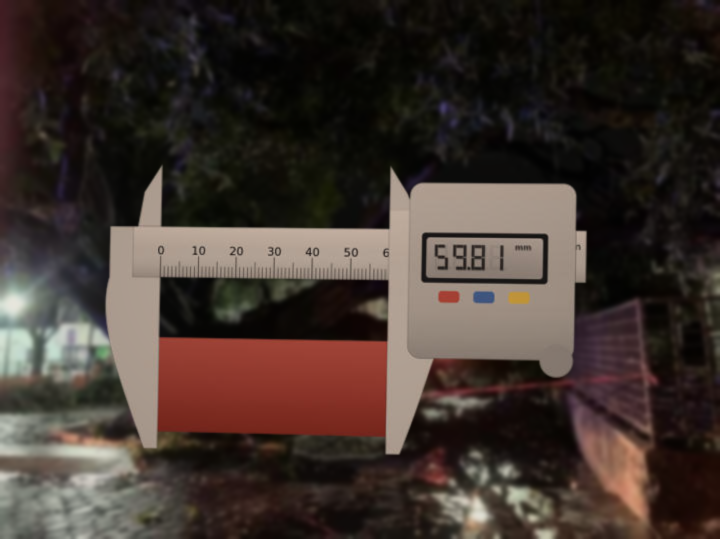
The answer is 59.81 mm
